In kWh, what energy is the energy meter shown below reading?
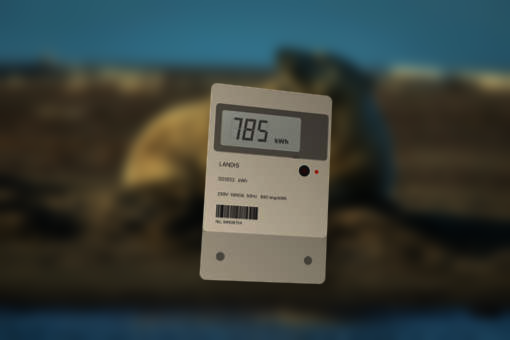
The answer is 785 kWh
